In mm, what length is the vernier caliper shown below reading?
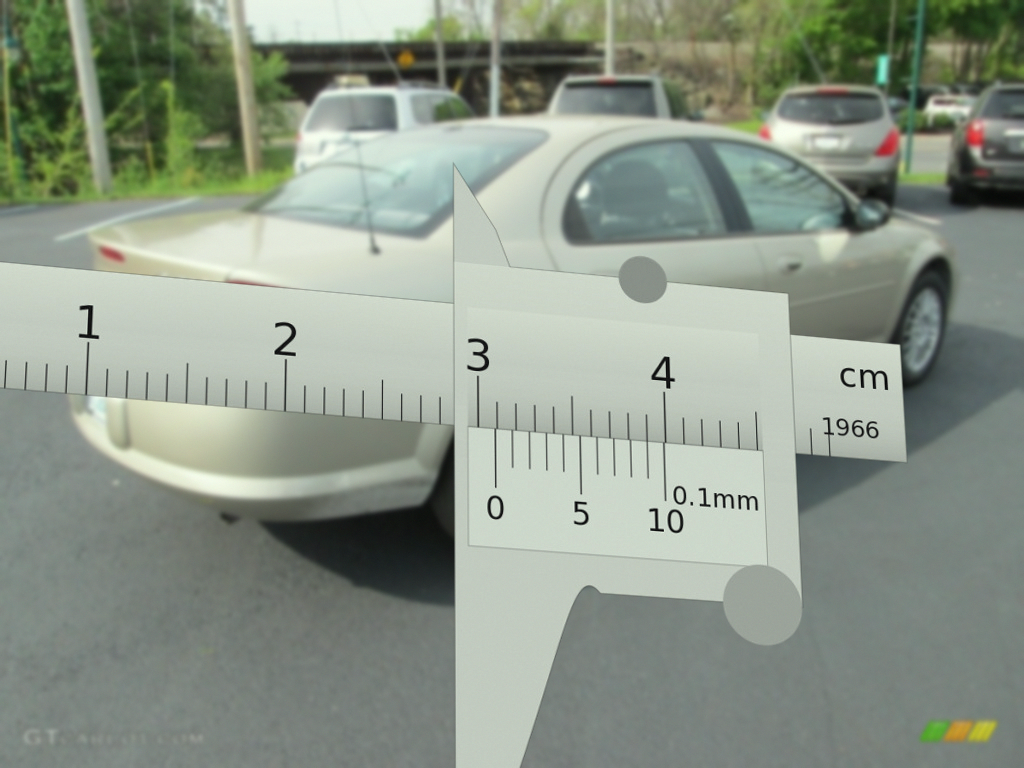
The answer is 30.9 mm
